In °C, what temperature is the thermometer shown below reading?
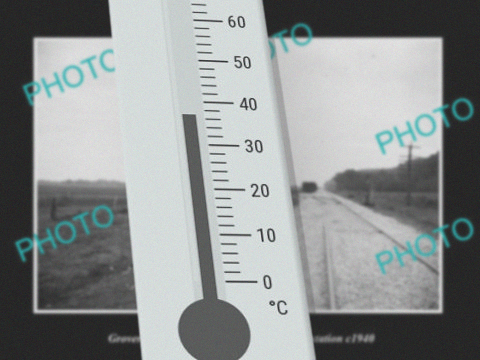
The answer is 37 °C
